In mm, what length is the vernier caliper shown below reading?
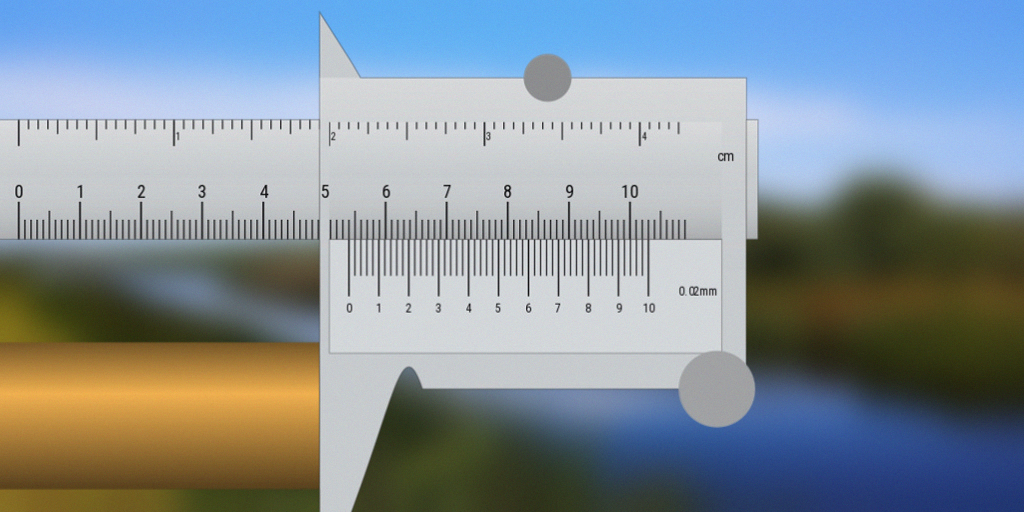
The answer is 54.0 mm
